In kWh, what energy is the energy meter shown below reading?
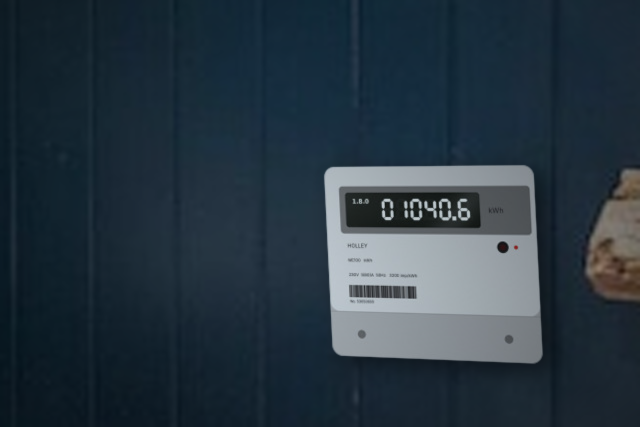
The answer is 1040.6 kWh
